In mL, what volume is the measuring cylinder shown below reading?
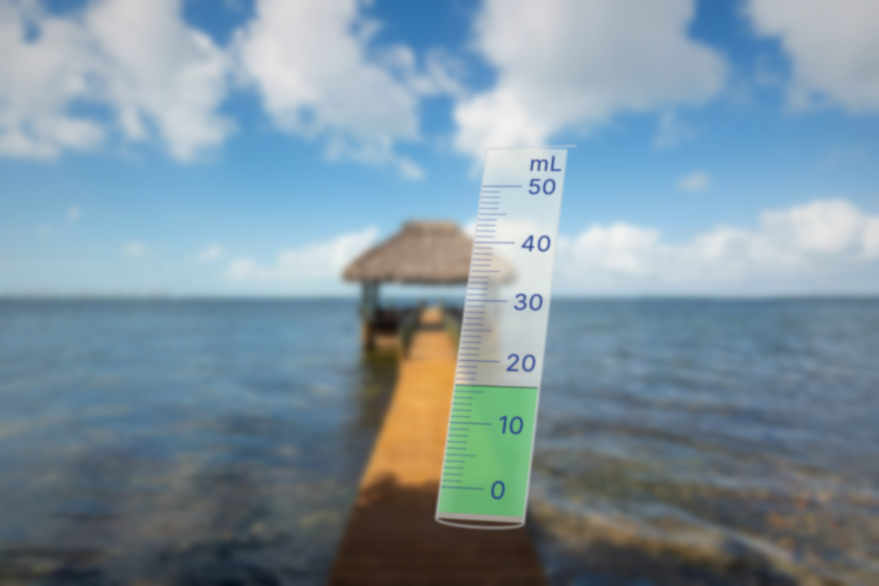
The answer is 16 mL
